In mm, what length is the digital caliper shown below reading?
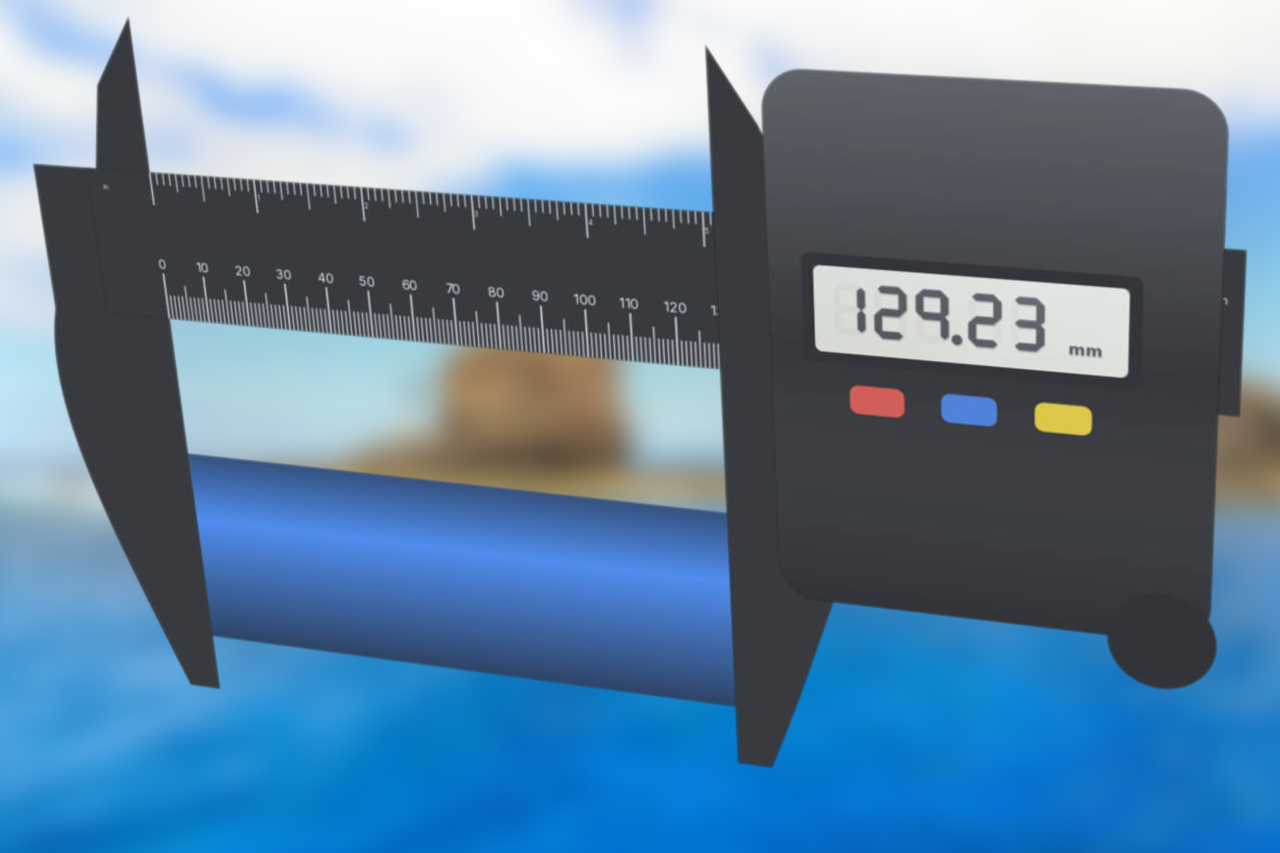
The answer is 129.23 mm
